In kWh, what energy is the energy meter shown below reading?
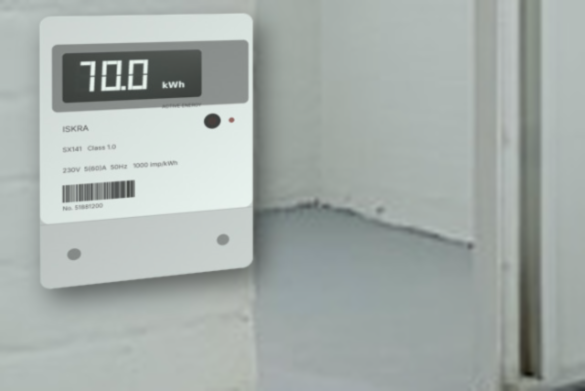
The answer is 70.0 kWh
